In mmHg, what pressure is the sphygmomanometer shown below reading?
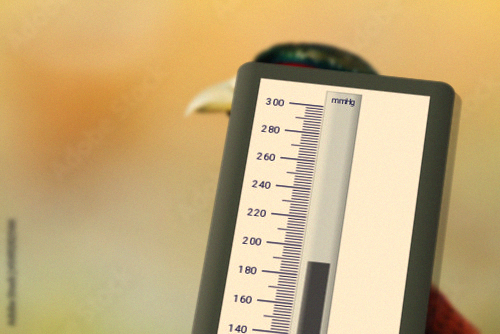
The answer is 190 mmHg
